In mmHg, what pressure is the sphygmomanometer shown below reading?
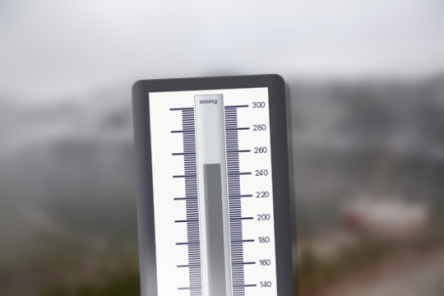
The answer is 250 mmHg
